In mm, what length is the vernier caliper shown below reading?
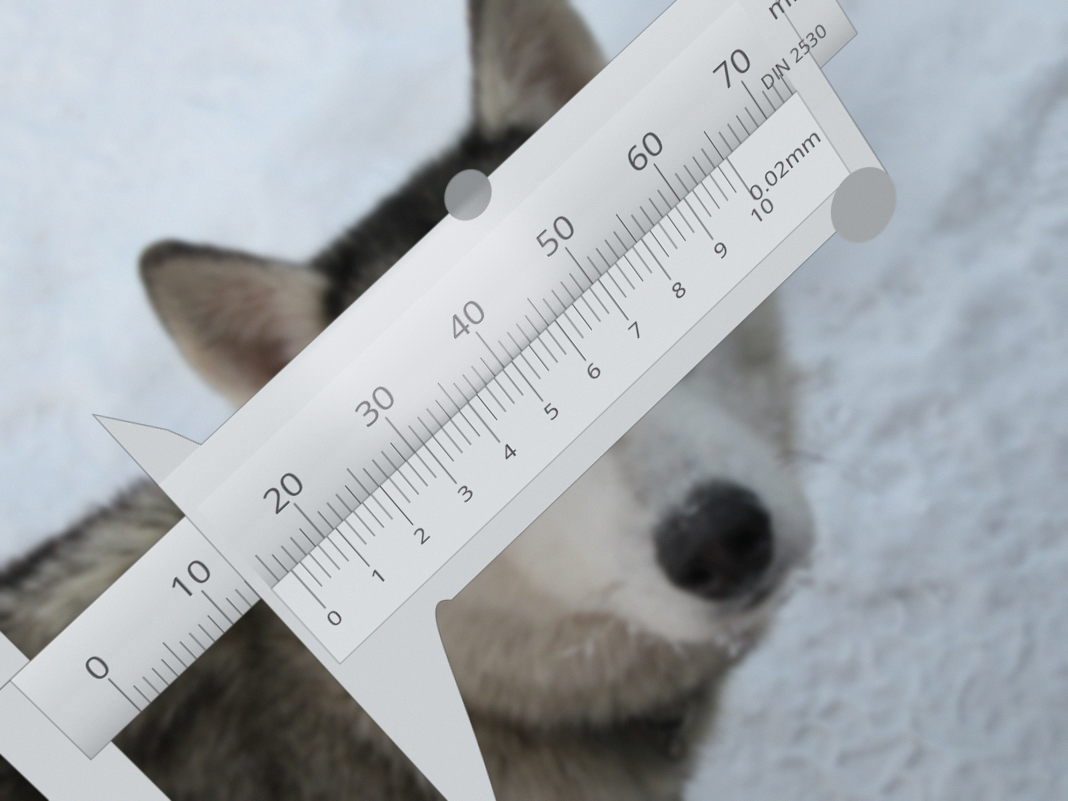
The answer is 16.3 mm
